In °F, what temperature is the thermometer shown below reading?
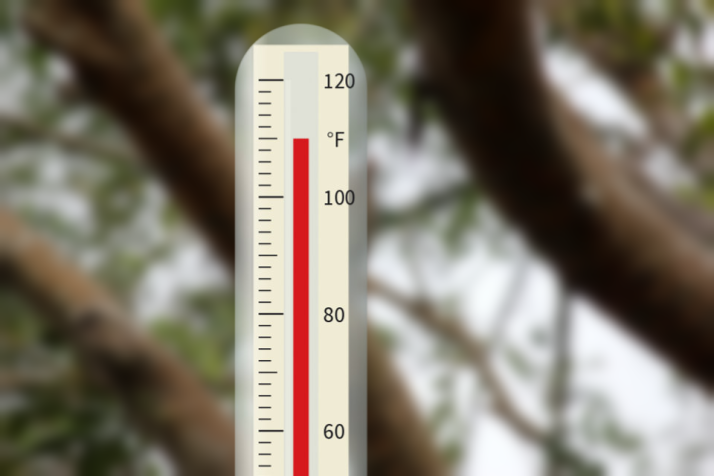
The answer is 110 °F
